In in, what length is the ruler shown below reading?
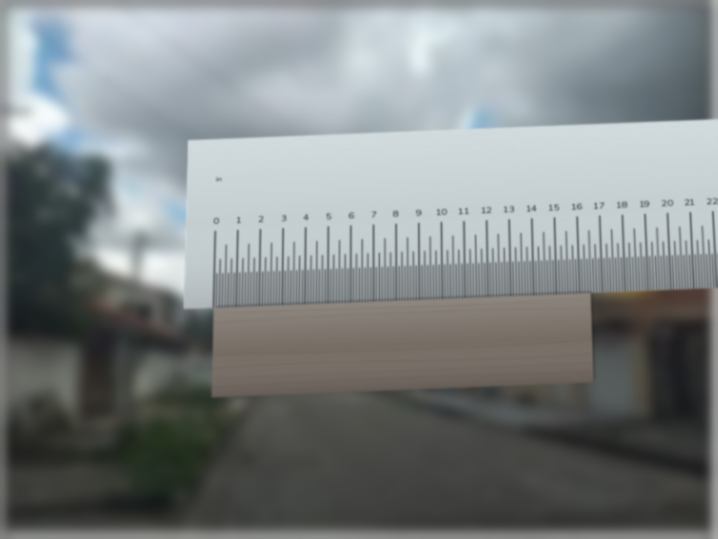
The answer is 16.5 in
